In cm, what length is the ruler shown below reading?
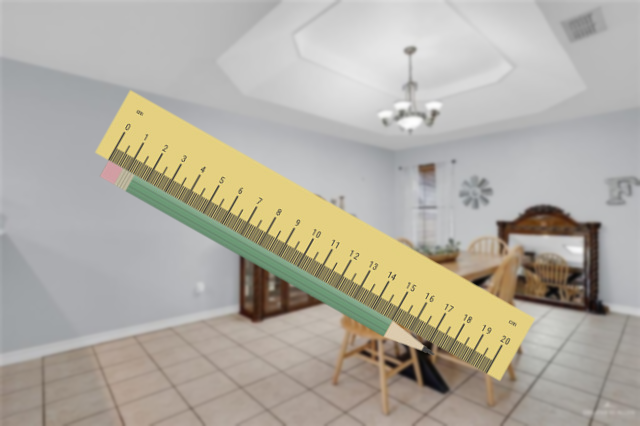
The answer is 17.5 cm
